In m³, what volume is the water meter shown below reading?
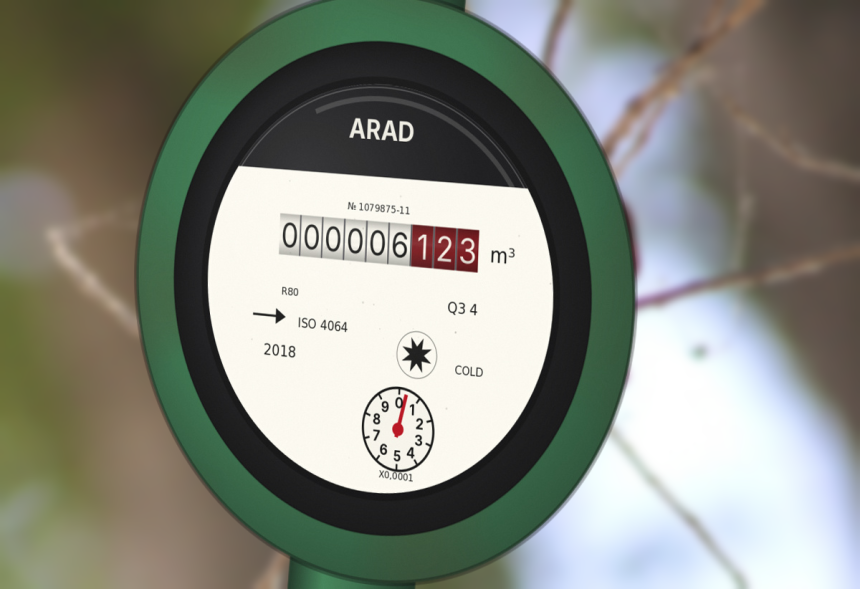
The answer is 6.1230 m³
